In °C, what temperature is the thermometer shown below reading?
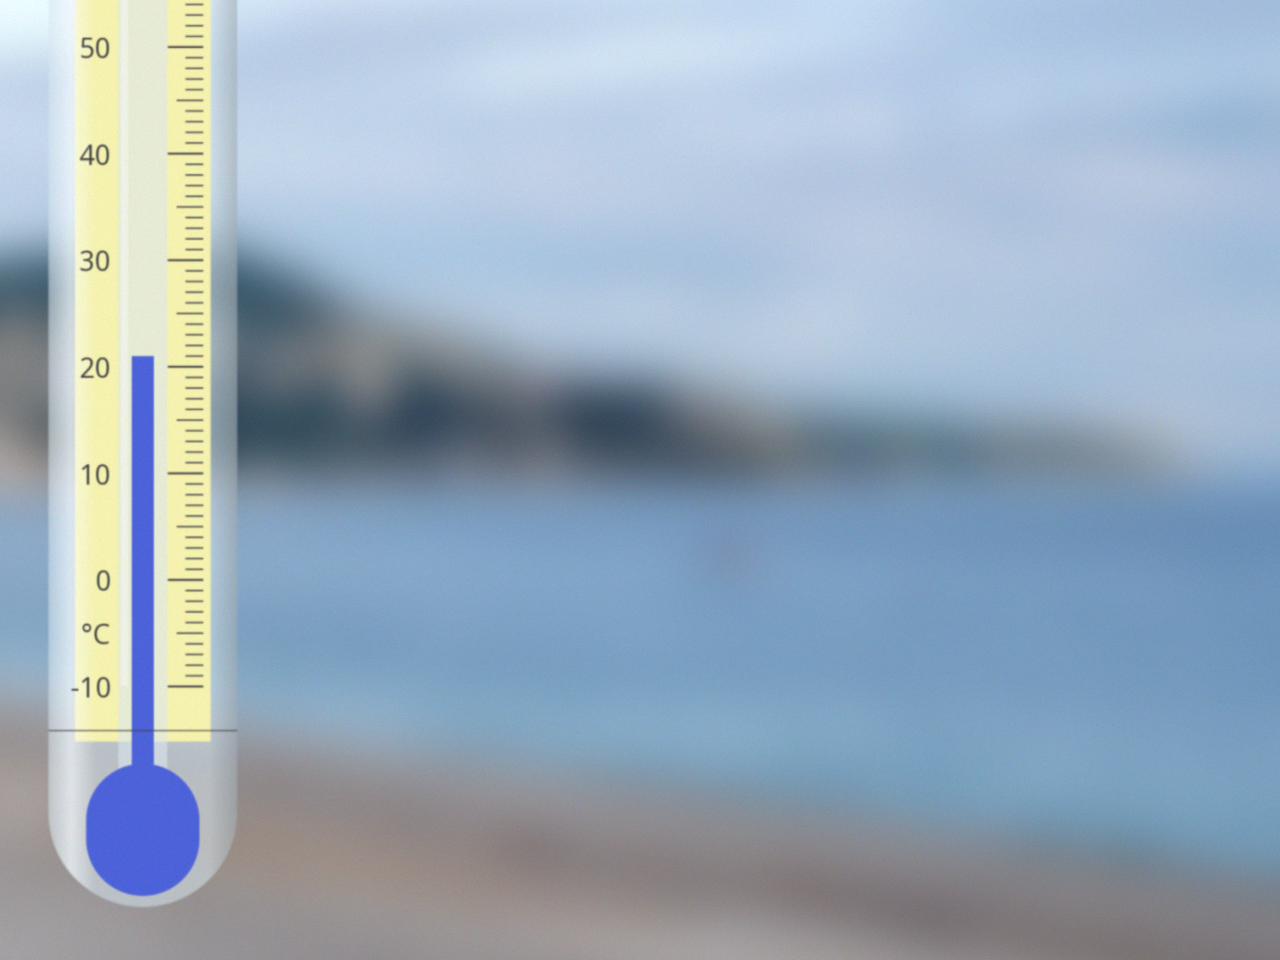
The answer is 21 °C
